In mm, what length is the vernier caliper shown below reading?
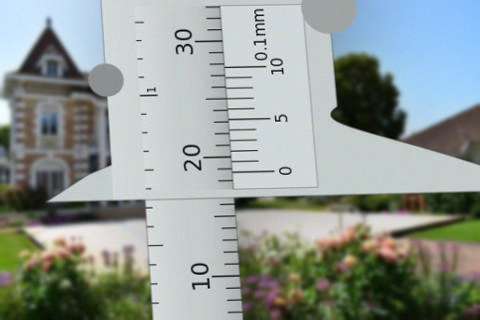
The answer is 18.7 mm
